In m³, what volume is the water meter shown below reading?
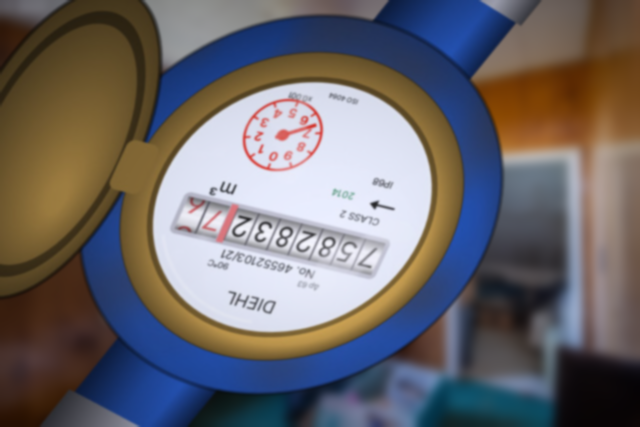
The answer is 7582832.756 m³
